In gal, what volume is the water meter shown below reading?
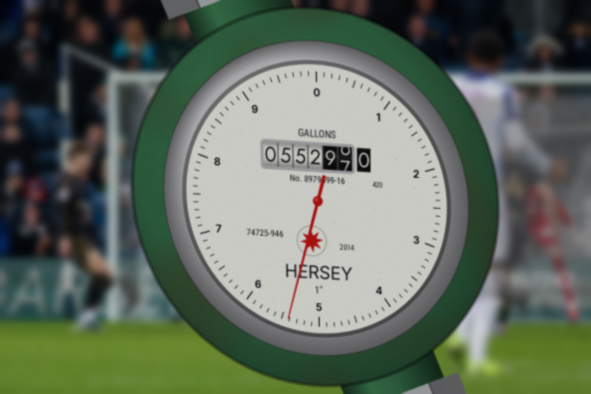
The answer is 552965.4 gal
